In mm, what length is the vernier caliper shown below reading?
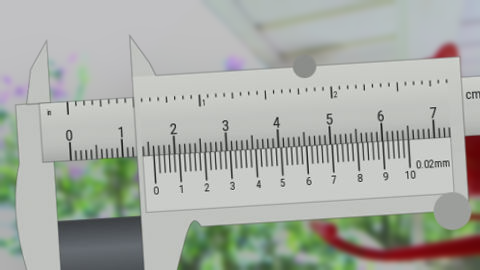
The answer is 16.0 mm
